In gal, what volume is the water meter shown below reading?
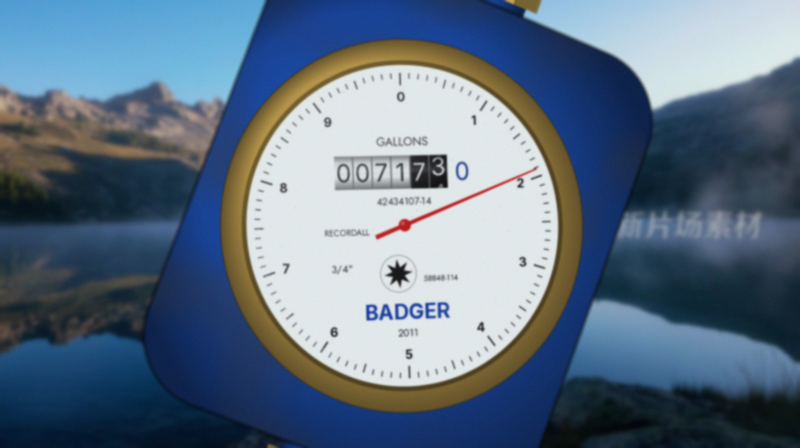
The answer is 71731.9 gal
